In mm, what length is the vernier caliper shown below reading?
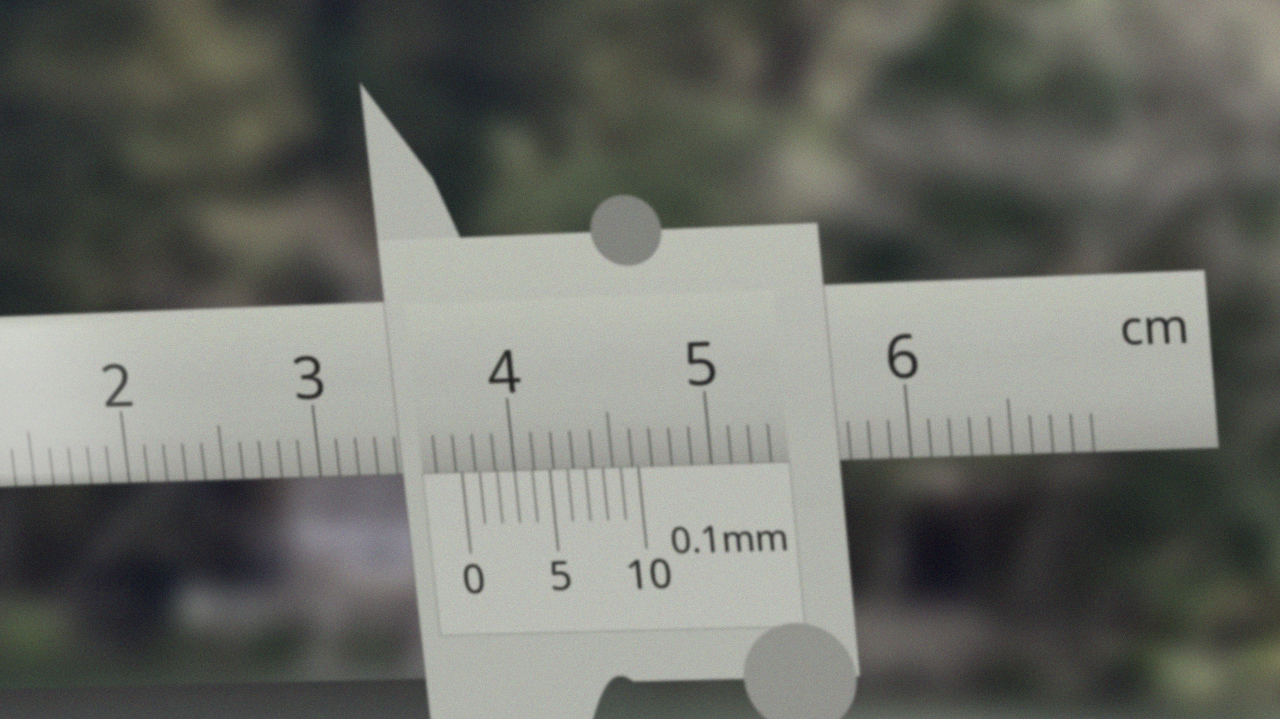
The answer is 37.3 mm
